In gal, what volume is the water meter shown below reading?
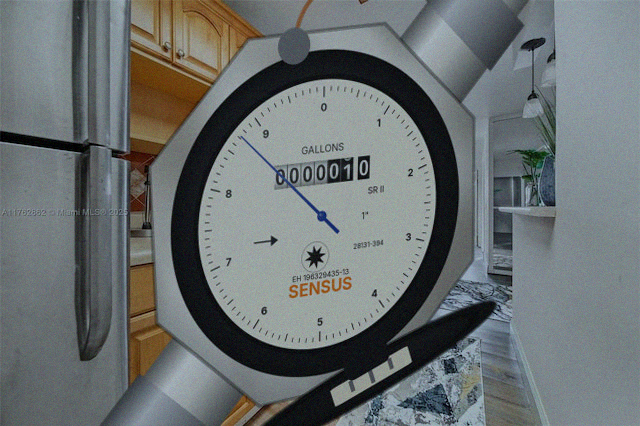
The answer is 8.7 gal
